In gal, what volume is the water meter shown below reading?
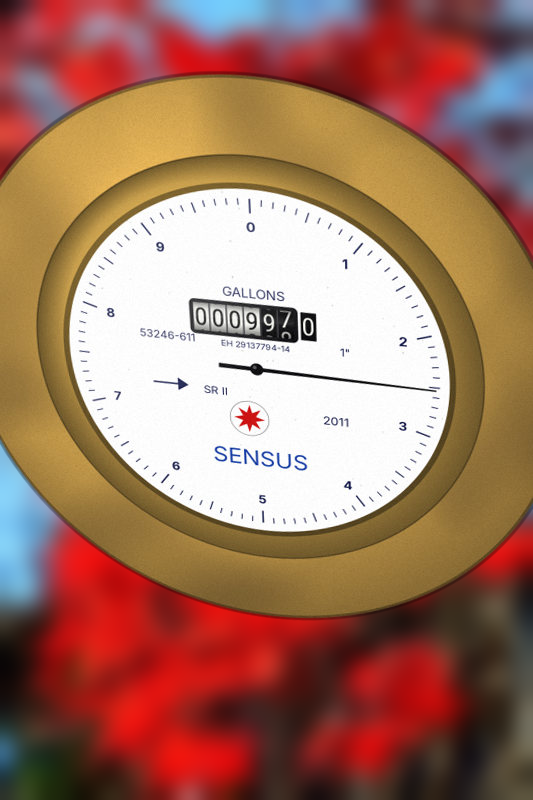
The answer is 9972.5 gal
